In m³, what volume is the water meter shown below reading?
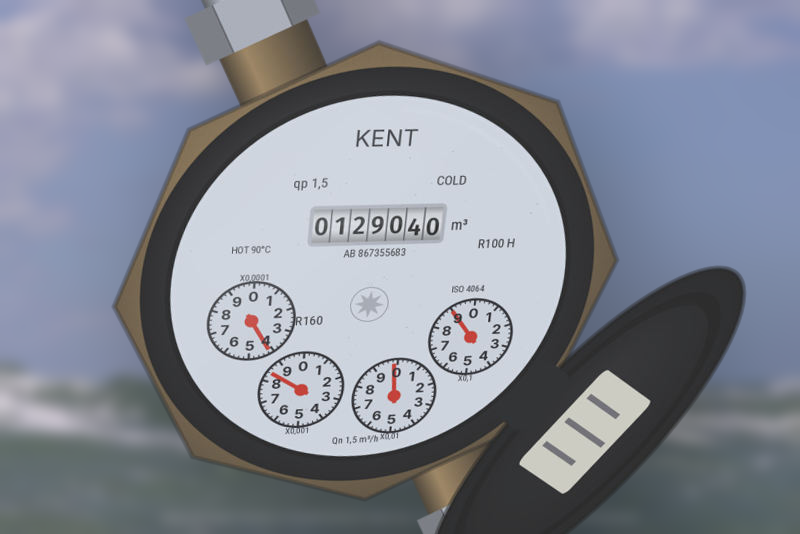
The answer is 129039.8984 m³
